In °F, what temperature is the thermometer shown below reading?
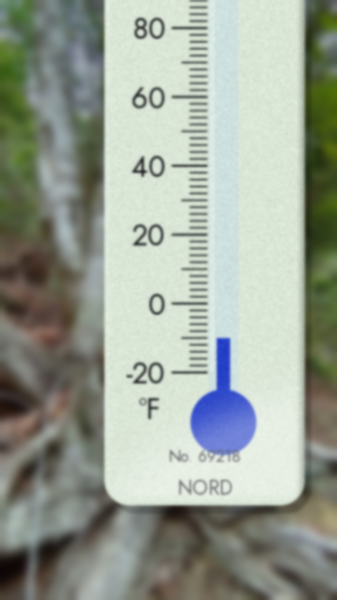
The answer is -10 °F
